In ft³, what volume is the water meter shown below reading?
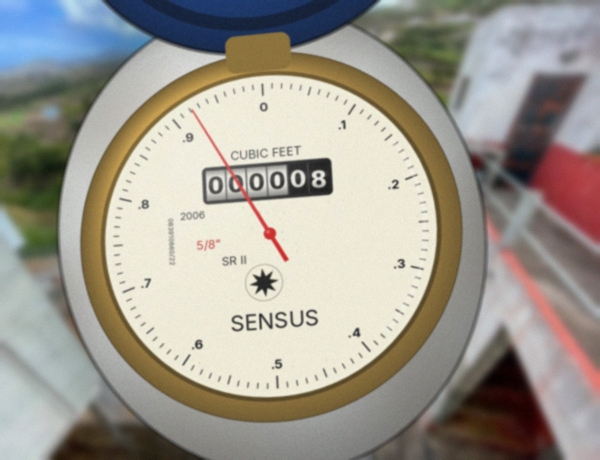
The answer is 7.92 ft³
